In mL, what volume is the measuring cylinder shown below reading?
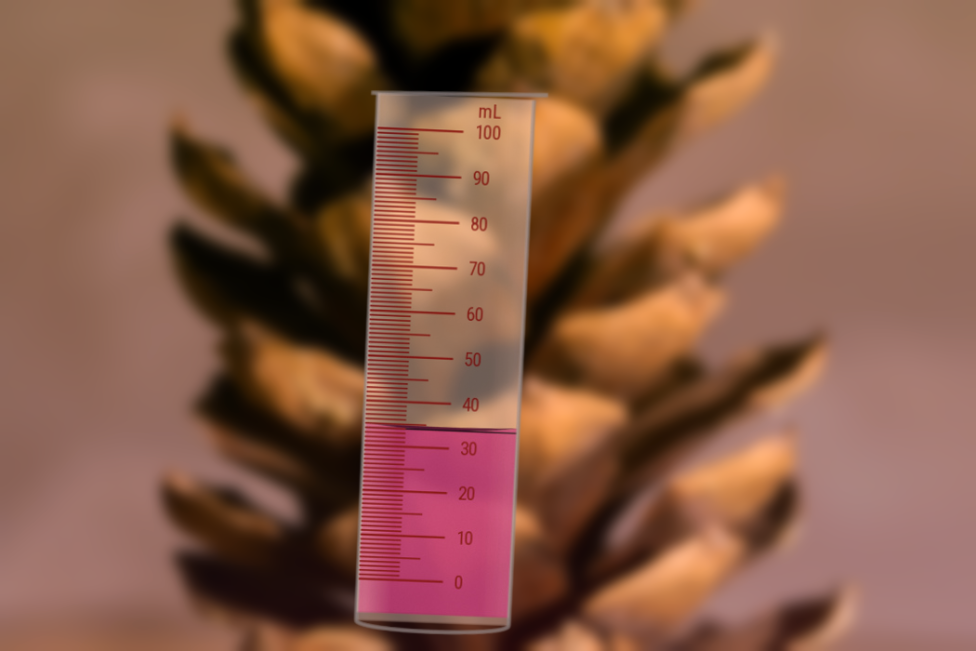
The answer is 34 mL
